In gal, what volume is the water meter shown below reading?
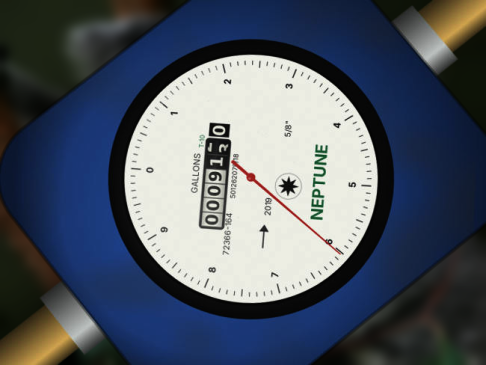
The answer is 9126.0 gal
